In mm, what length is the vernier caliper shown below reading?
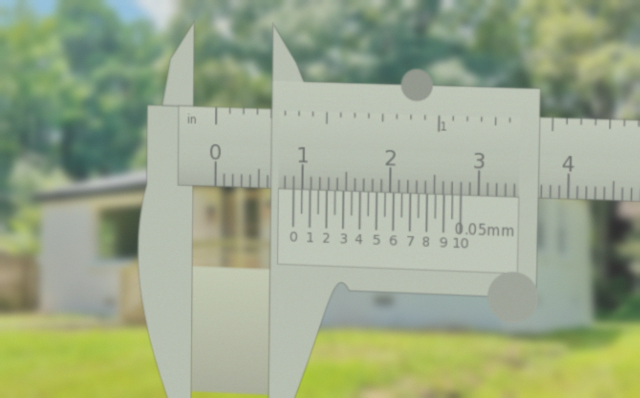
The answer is 9.0 mm
